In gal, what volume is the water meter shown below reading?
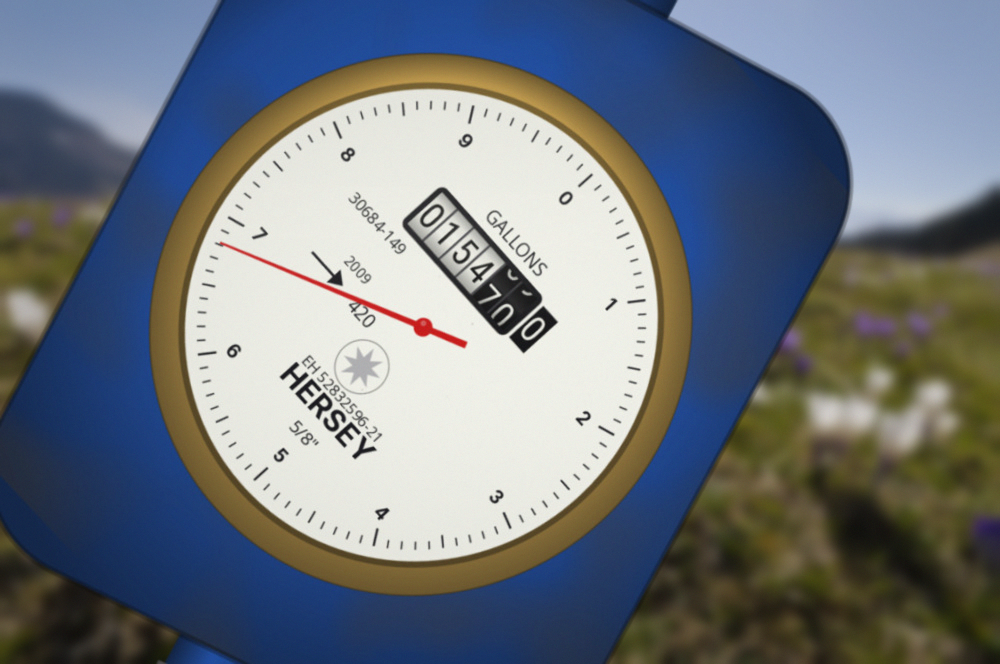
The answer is 154696.8 gal
